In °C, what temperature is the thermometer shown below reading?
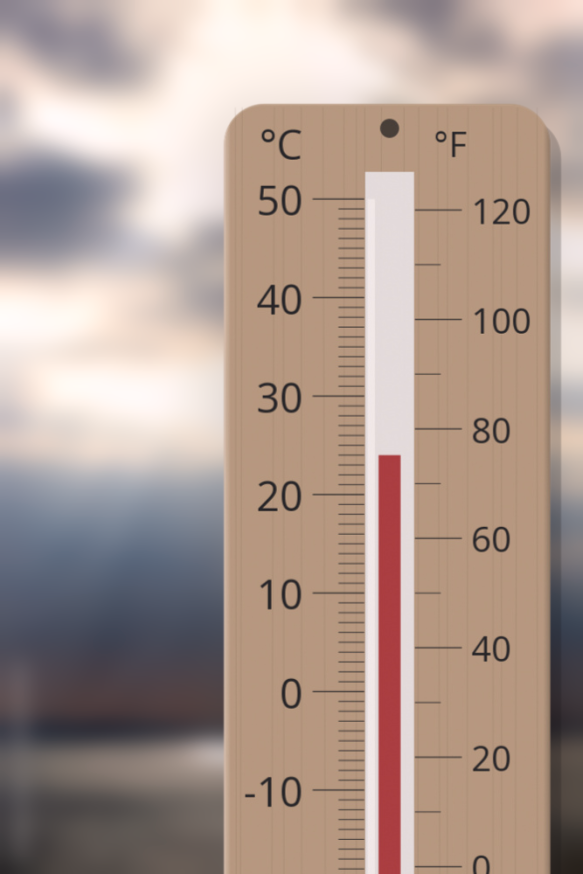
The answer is 24 °C
